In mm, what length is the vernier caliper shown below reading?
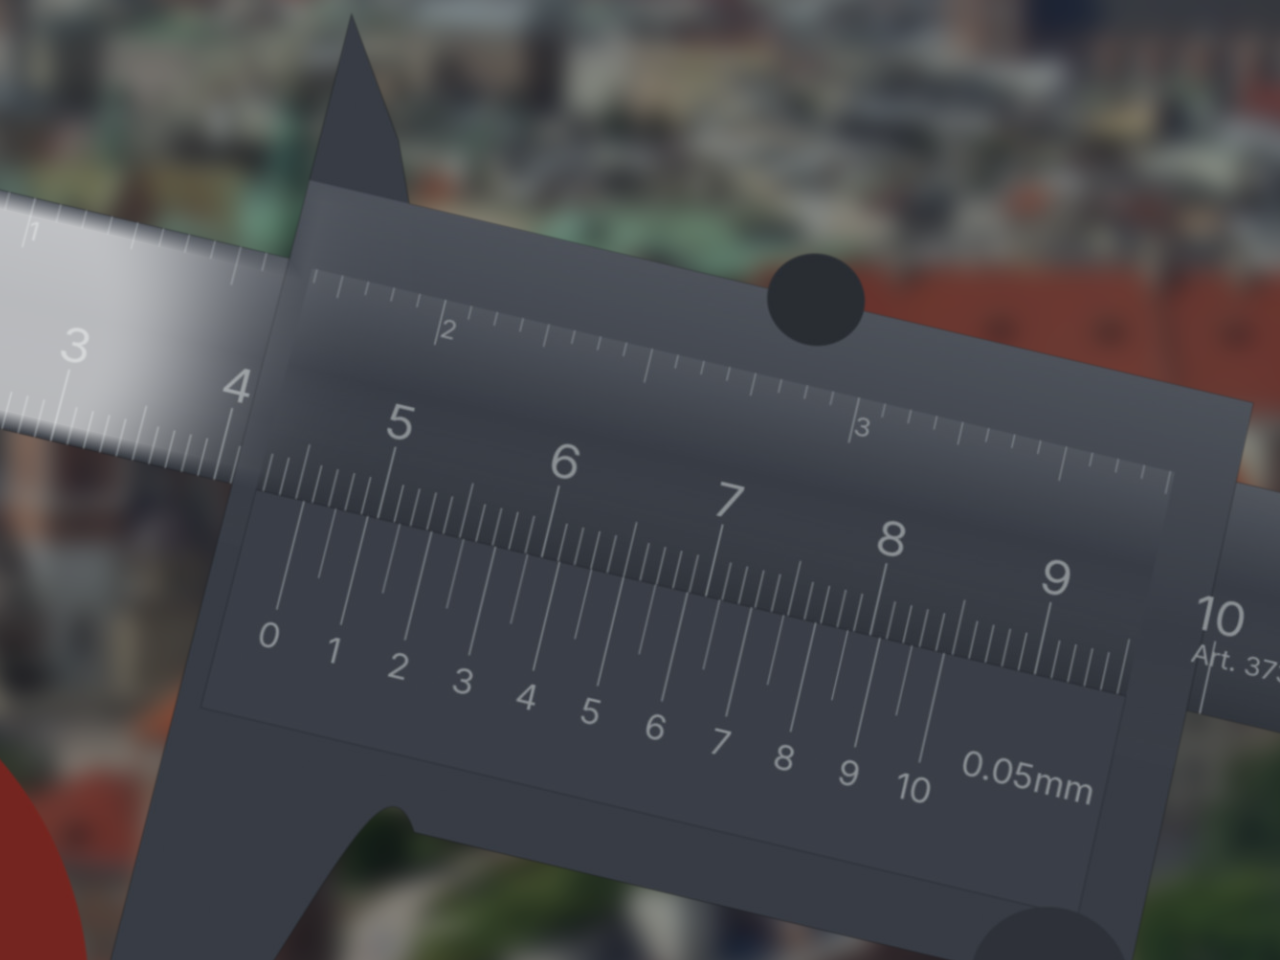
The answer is 45.5 mm
